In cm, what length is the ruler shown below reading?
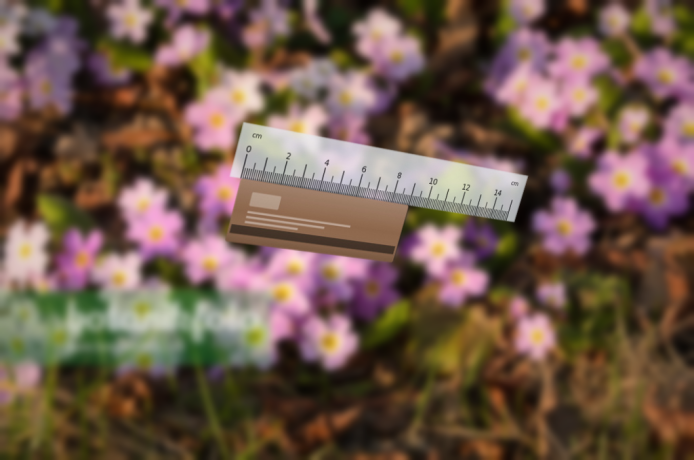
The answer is 9 cm
